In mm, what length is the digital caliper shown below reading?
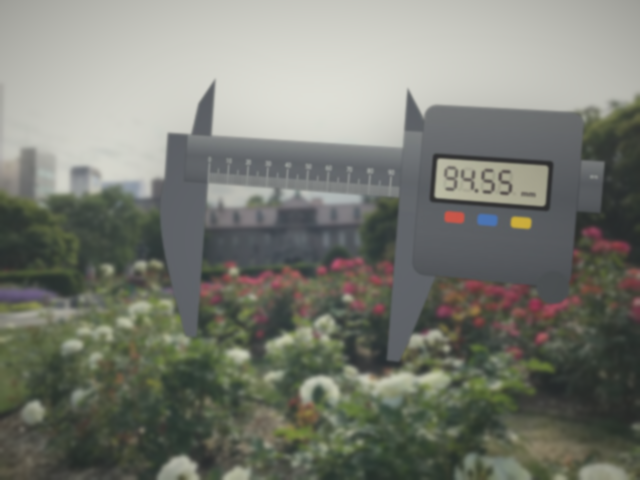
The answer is 94.55 mm
